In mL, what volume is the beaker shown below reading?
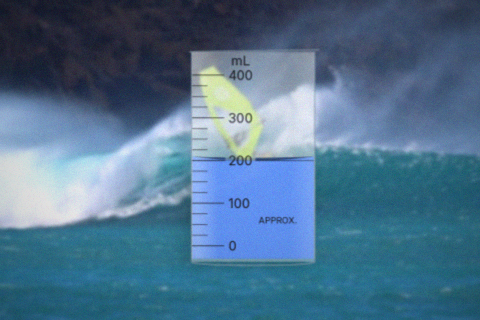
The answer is 200 mL
